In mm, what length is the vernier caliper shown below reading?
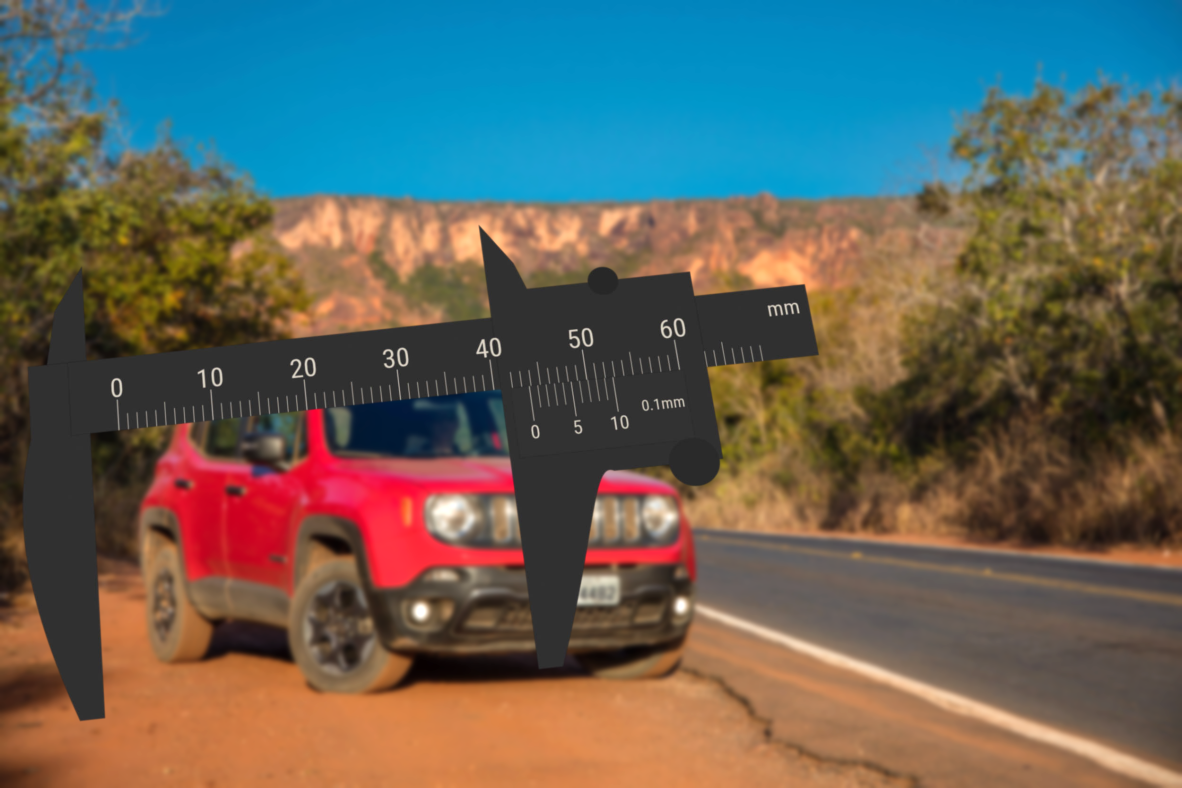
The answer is 43.8 mm
